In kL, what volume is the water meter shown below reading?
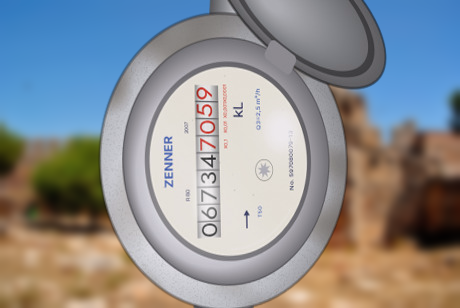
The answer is 6734.7059 kL
